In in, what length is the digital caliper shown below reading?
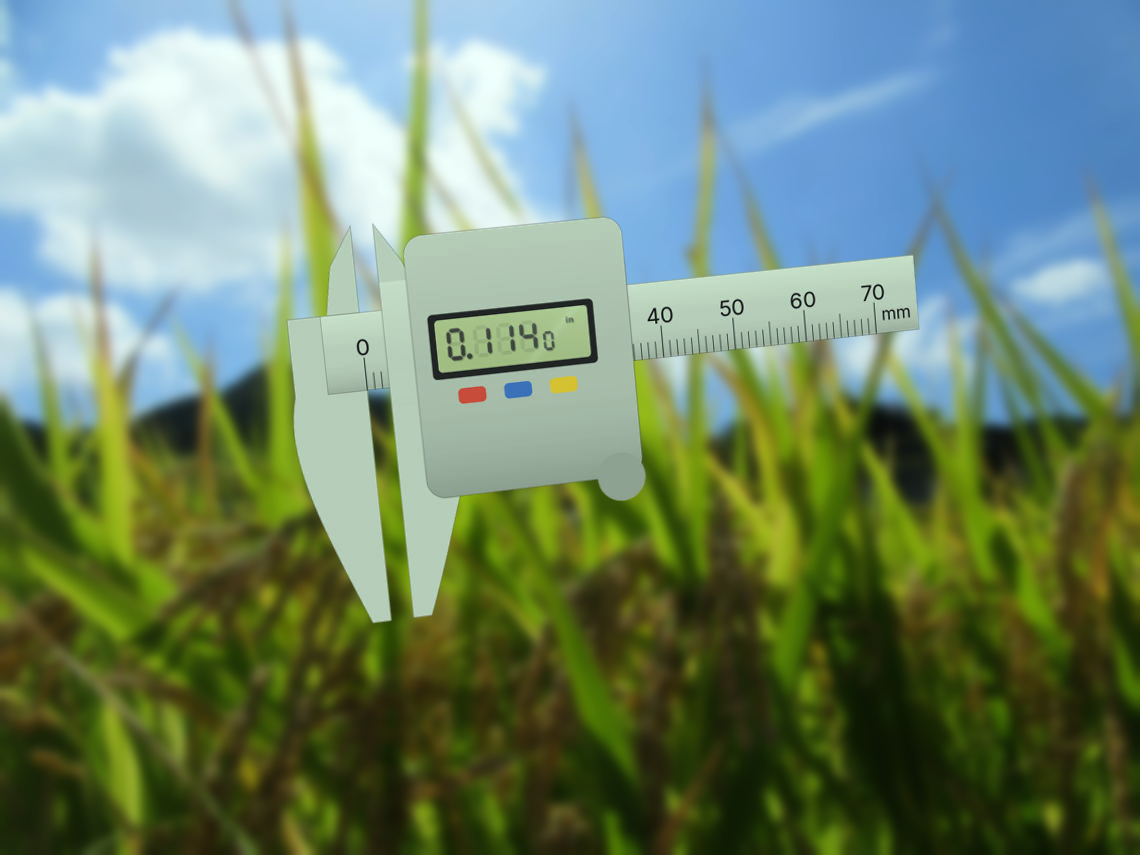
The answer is 0.1140 in
